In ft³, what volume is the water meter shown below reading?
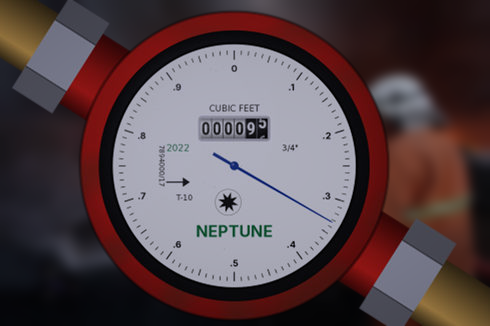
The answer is 95.33 ft³
